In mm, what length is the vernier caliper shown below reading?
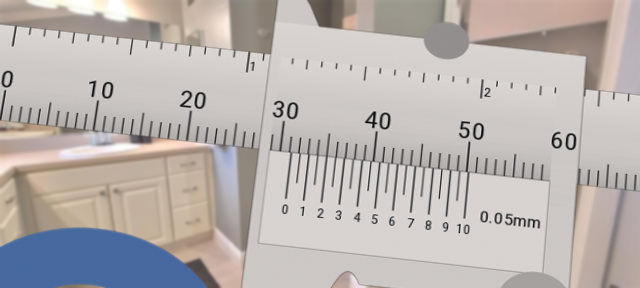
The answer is 31.2 mm
